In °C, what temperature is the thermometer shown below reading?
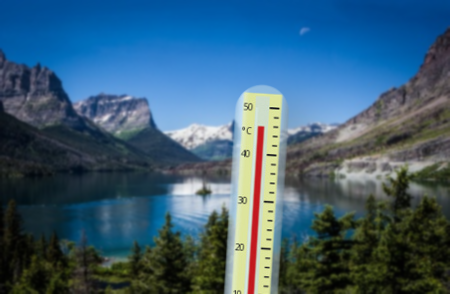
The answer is 46 °C
